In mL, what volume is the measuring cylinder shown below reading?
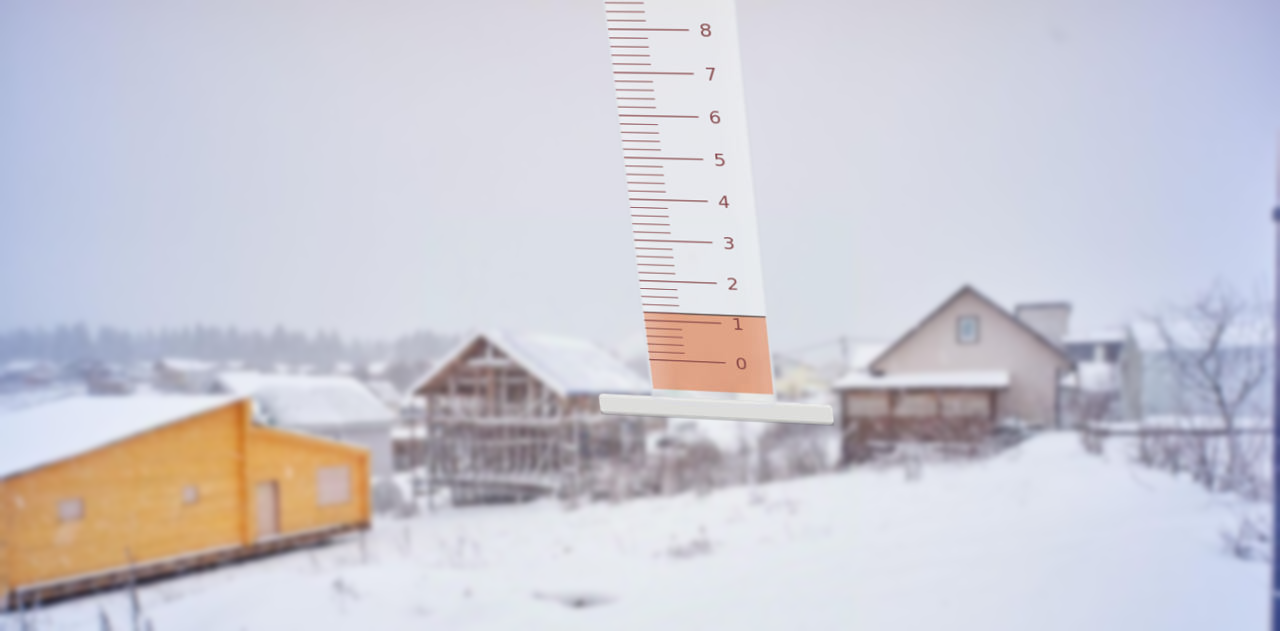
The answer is 1.2 mL
